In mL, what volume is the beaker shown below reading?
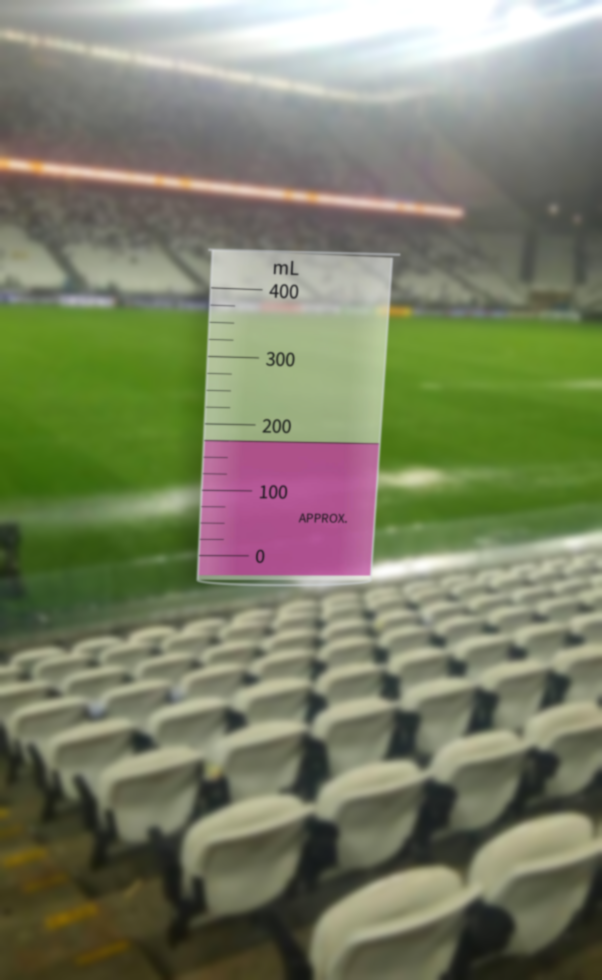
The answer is 175 mL
